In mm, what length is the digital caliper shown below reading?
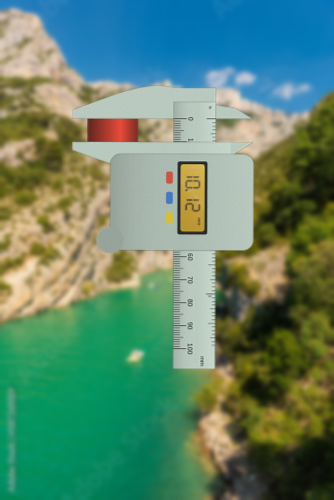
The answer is 10.12 mm
